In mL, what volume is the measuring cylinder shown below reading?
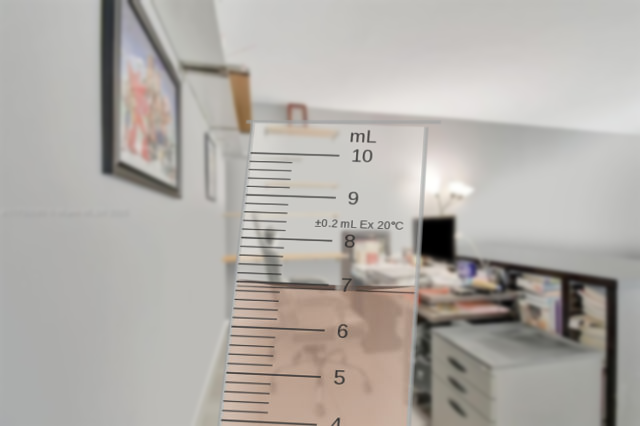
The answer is 6.9 mL
